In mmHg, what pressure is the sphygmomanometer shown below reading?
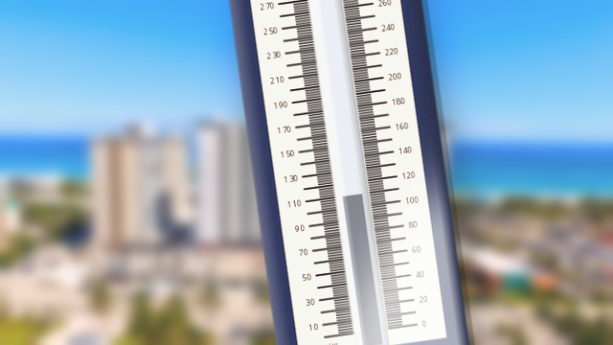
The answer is 110 mmHg
